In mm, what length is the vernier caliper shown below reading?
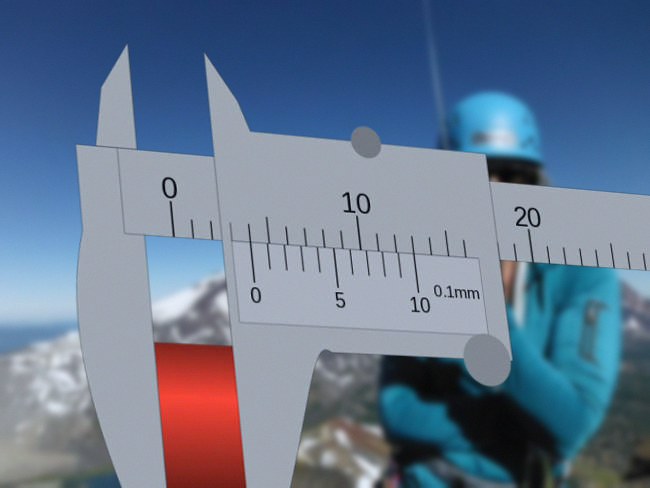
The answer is 4.0 mm
